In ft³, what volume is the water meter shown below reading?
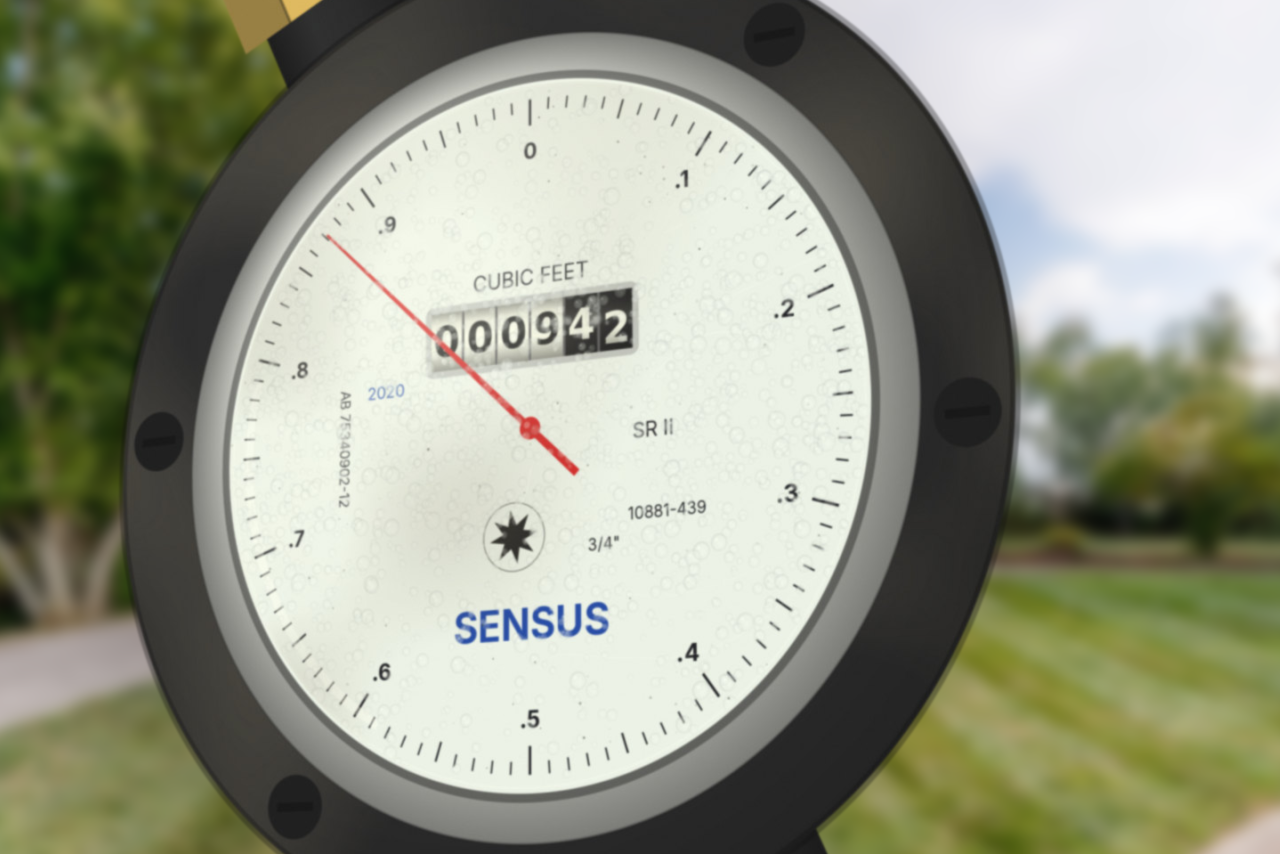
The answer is 941.87 ft³
